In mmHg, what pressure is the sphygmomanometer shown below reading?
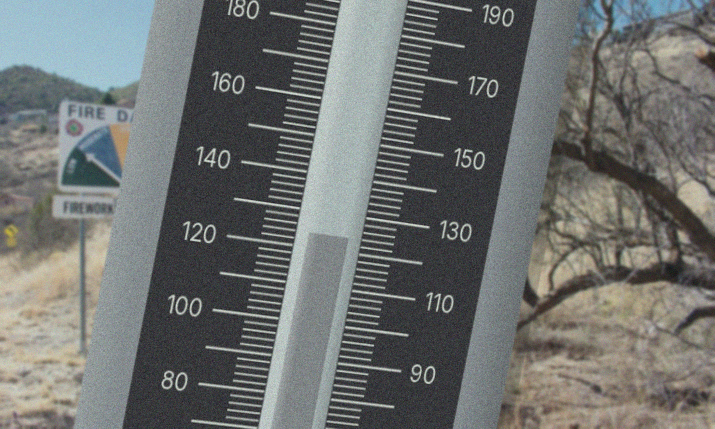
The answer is 124 mmHg
